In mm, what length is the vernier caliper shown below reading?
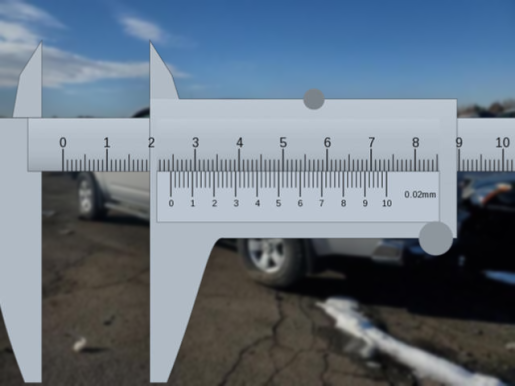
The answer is 24.5 mm
